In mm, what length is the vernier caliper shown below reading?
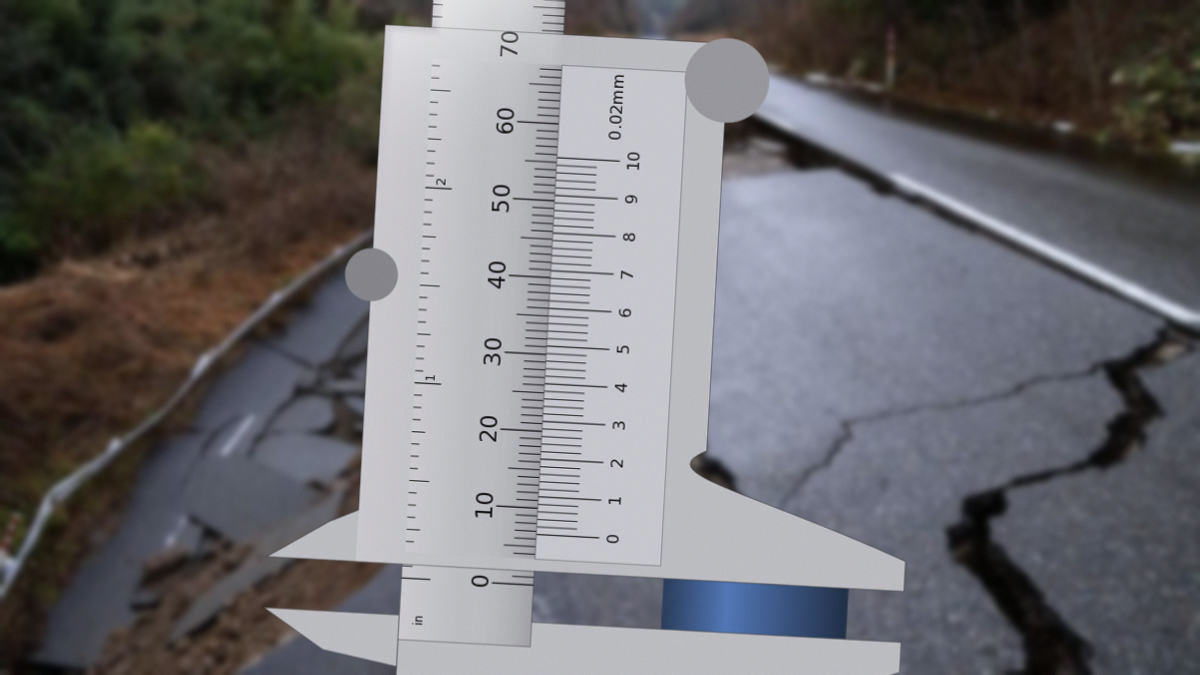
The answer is 6.6 mm
